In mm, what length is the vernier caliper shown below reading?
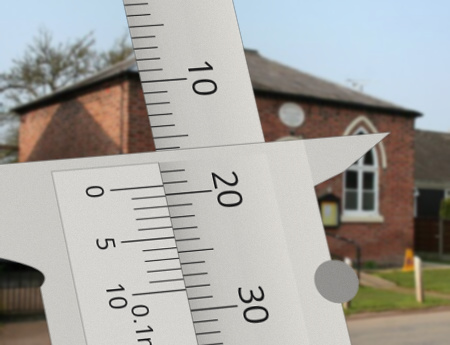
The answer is 19.2 mm
